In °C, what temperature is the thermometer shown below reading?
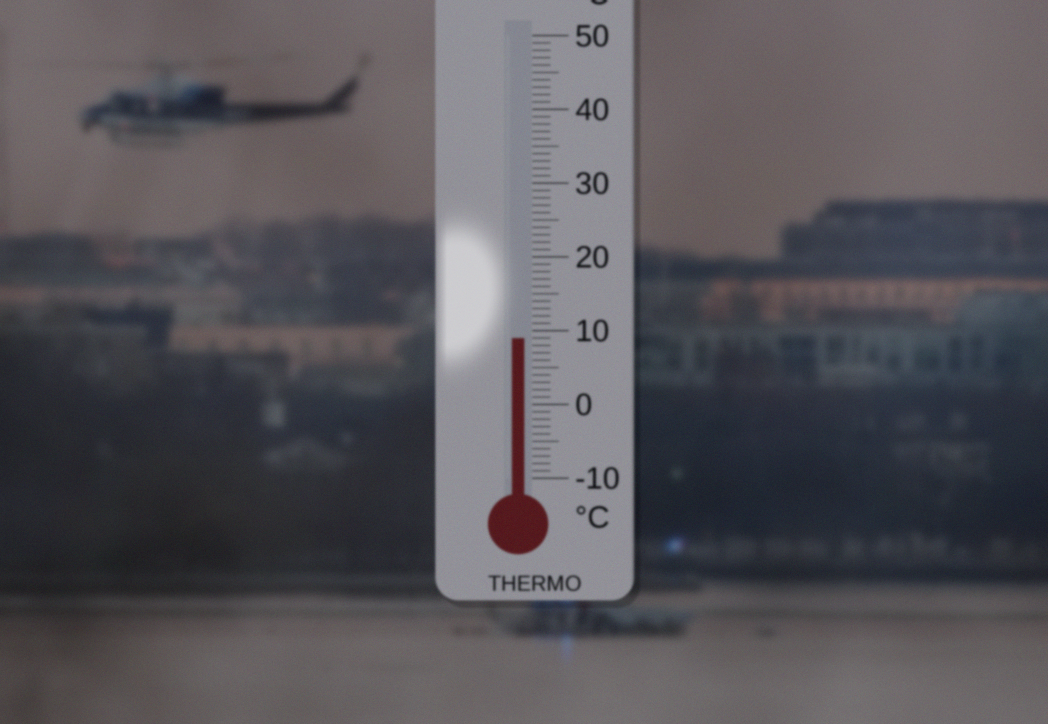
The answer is 9 °C
